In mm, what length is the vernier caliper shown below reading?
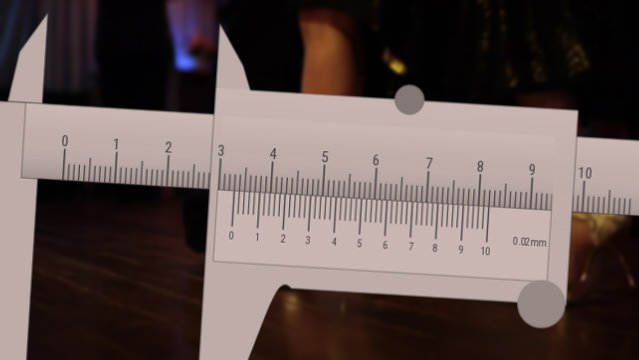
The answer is 33.0 mm
